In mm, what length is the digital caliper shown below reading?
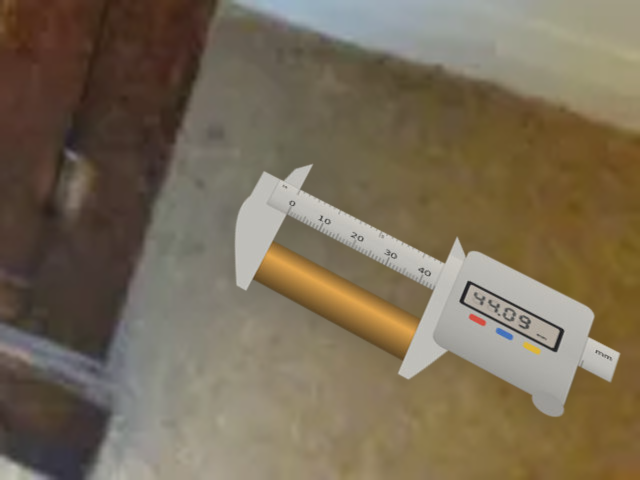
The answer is 44.09 mm
